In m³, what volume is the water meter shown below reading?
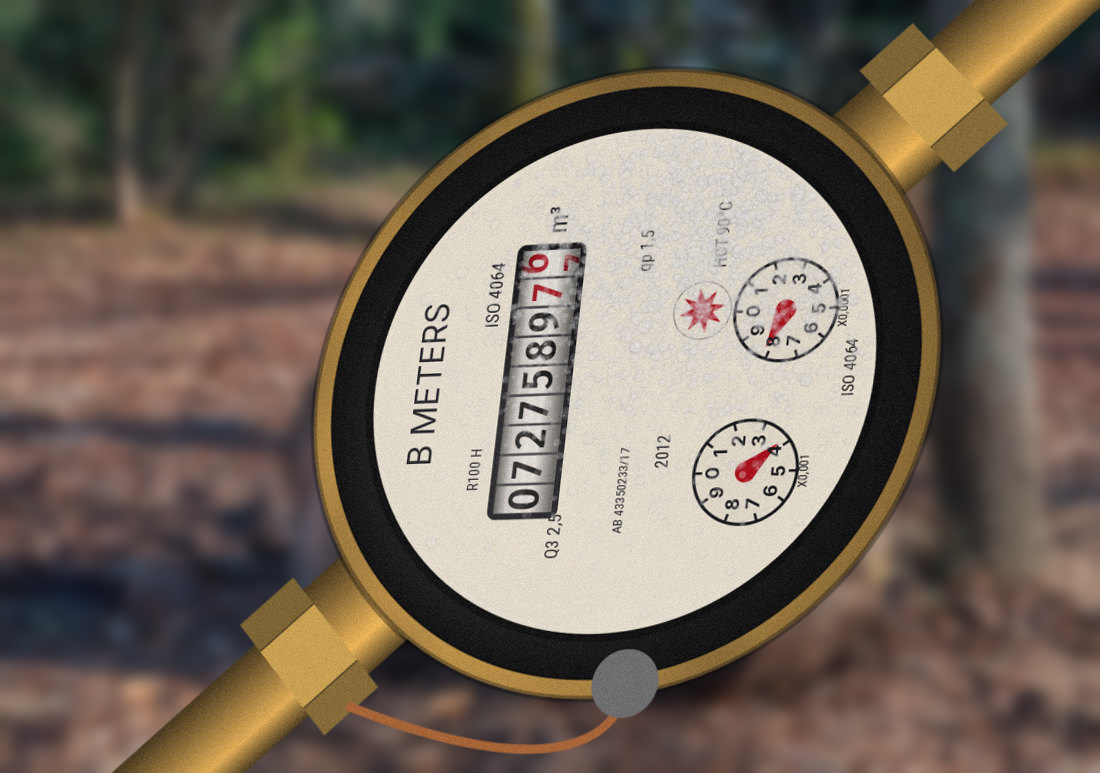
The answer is 727589.7638 m³
